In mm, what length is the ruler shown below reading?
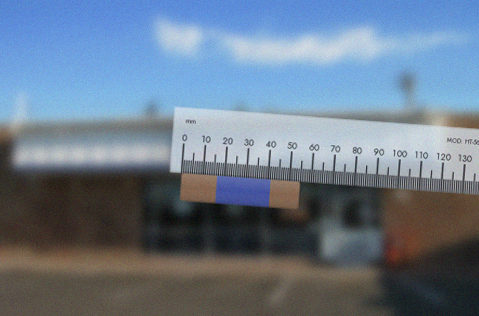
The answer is 55 mm
